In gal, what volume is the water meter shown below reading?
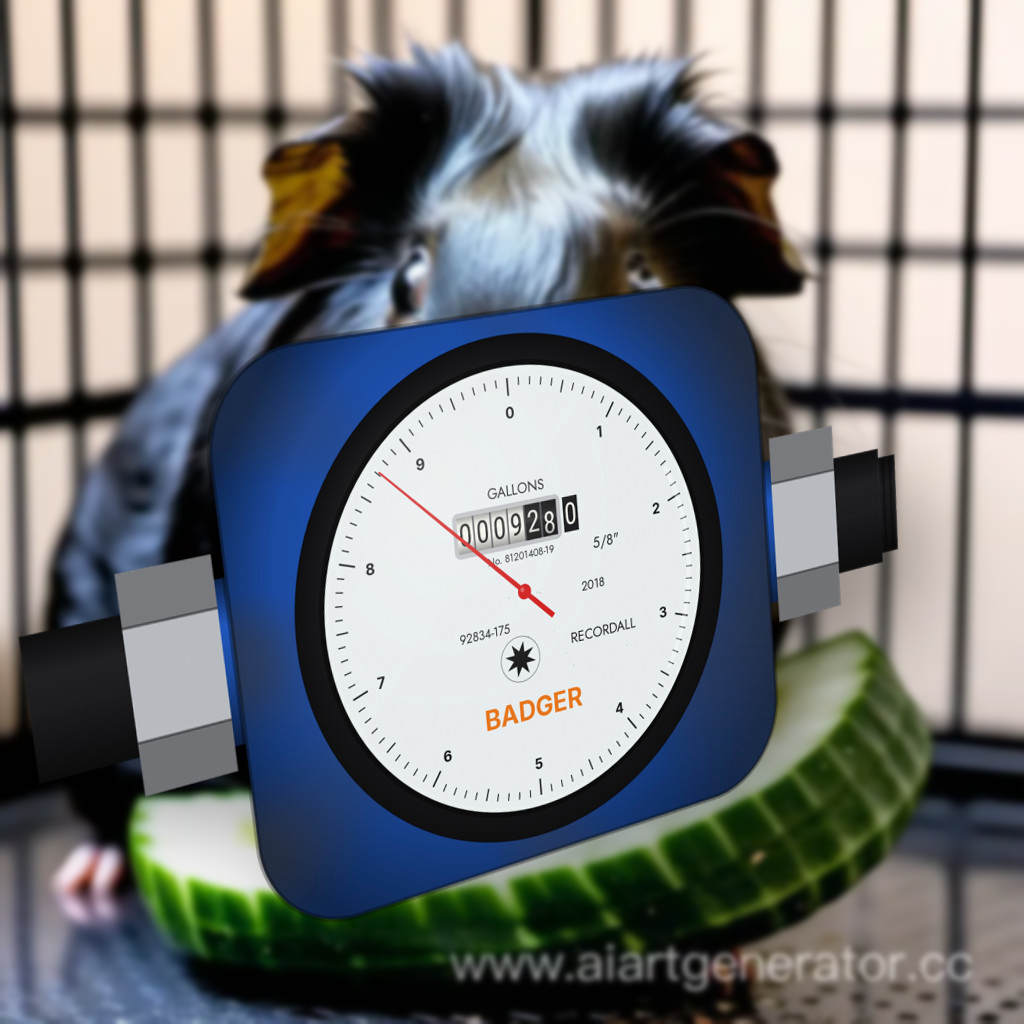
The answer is 9278.7 gal
